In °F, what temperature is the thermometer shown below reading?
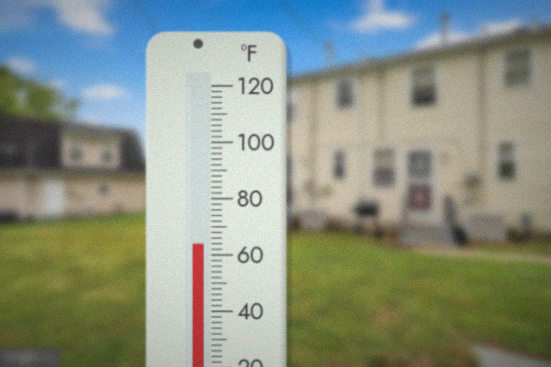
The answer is 64 °F
